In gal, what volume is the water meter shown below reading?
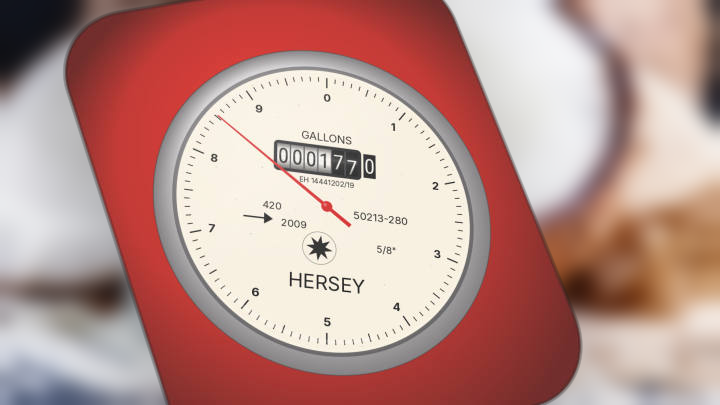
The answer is 1768.5 gal
